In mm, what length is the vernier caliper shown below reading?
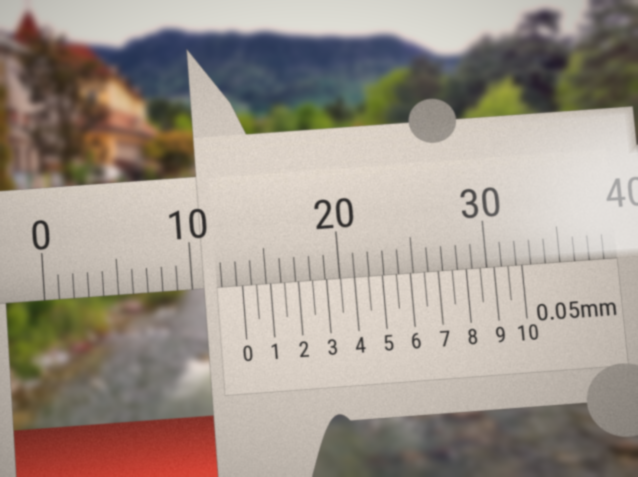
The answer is 13.4 mm
